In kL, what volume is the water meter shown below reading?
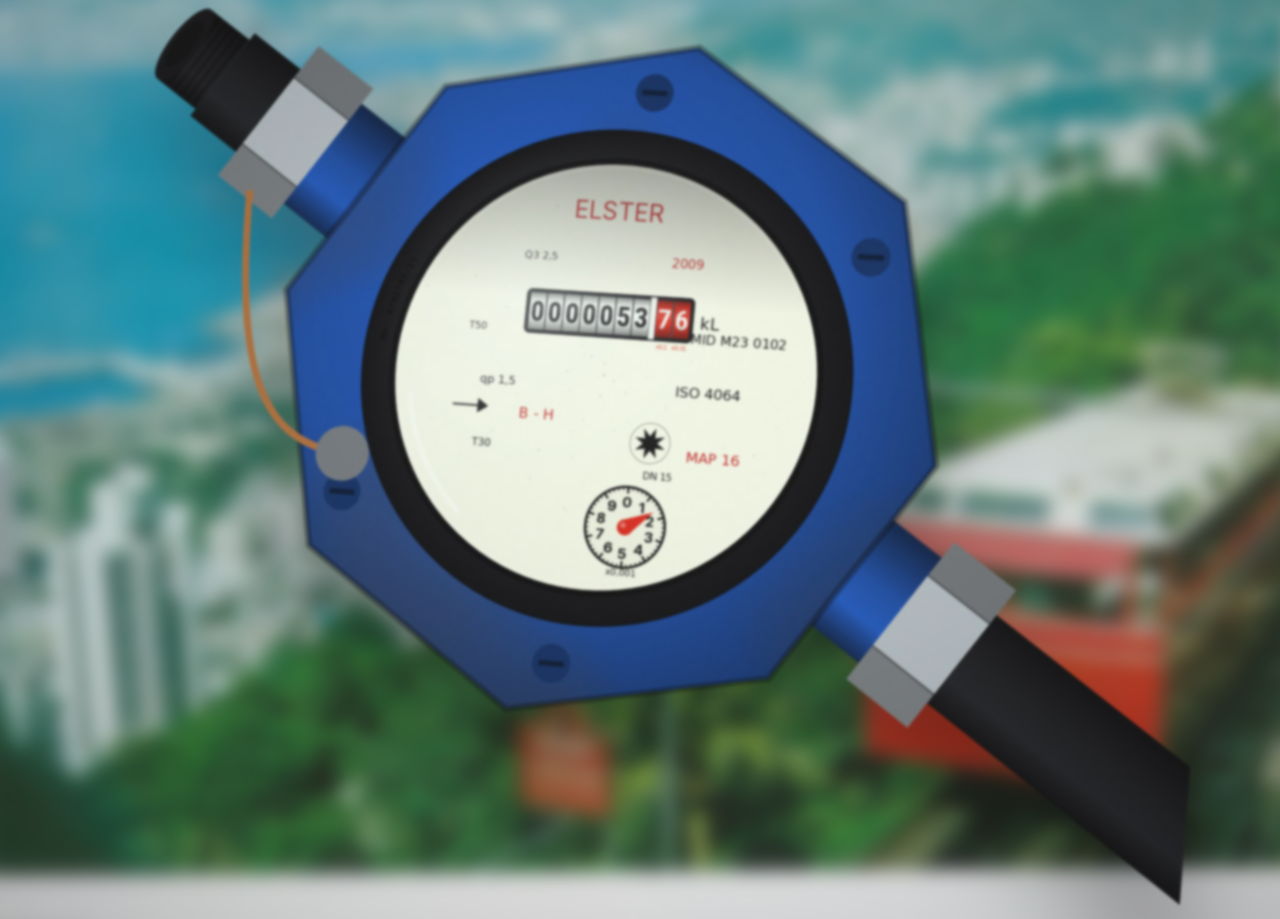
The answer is 53.761 kL
